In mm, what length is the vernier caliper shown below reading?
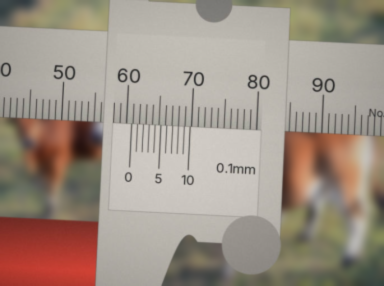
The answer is 60.8 mm
